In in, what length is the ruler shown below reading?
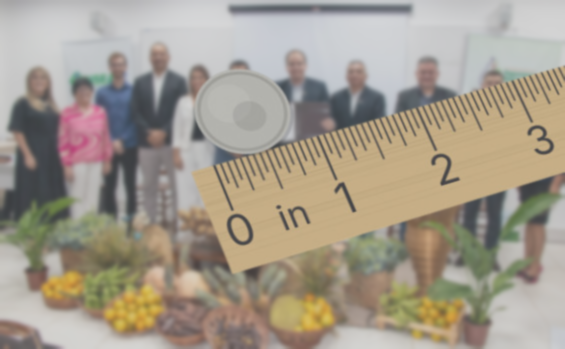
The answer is 0.875 in
